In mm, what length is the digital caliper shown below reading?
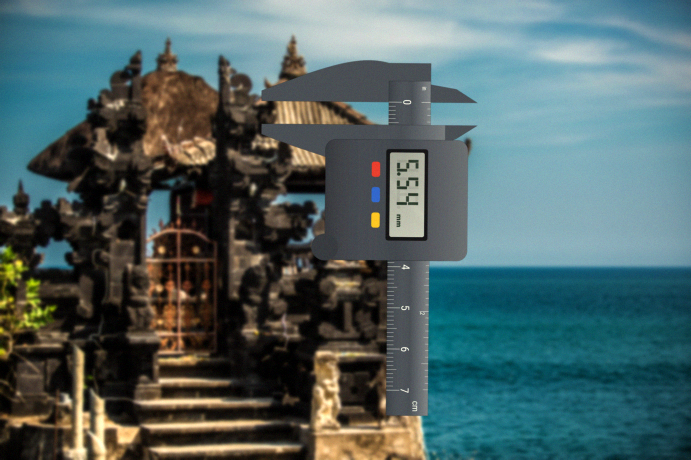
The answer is 5.54 mm
